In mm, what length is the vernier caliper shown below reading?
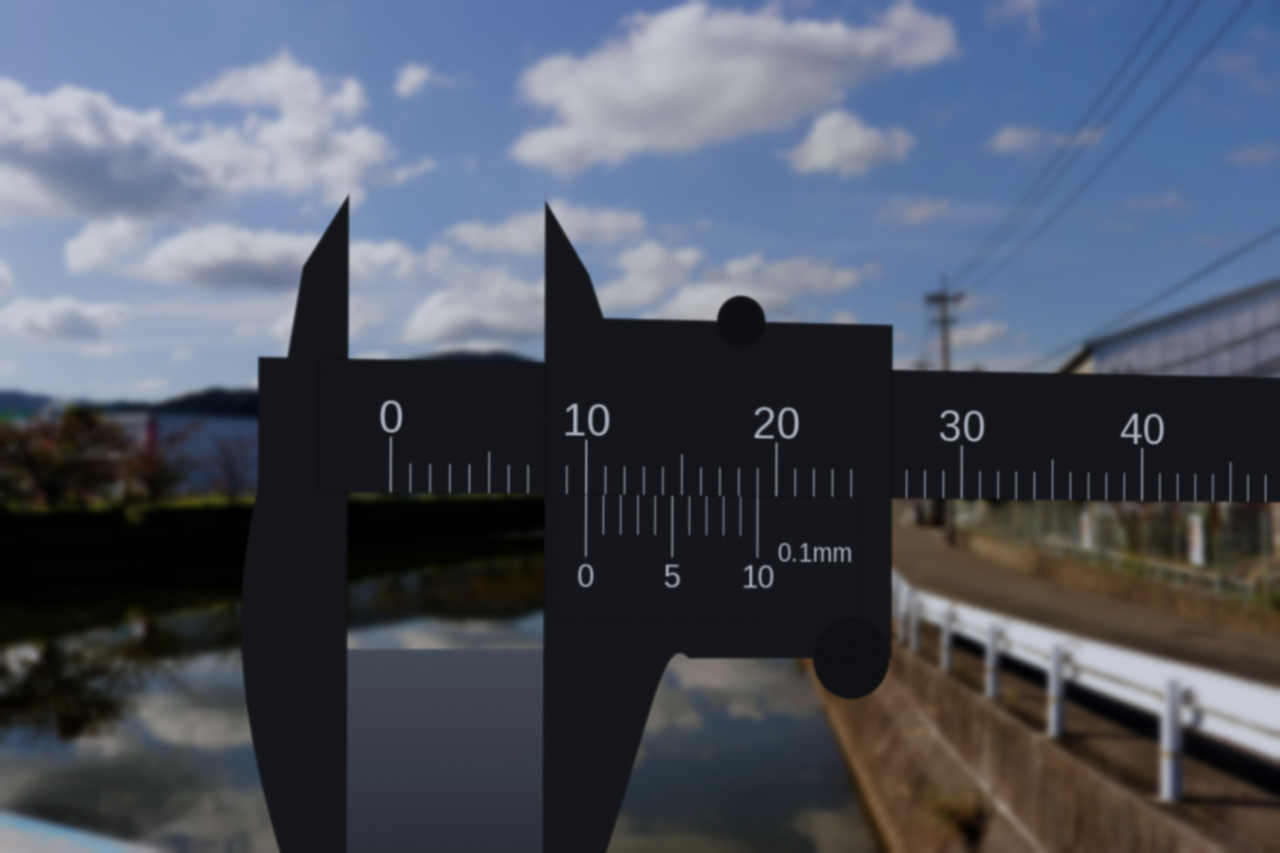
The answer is 10.0 mm
